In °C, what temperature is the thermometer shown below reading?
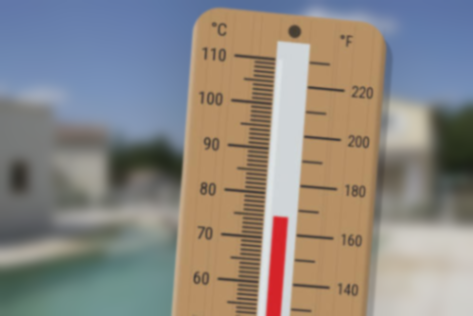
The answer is 75 °C
